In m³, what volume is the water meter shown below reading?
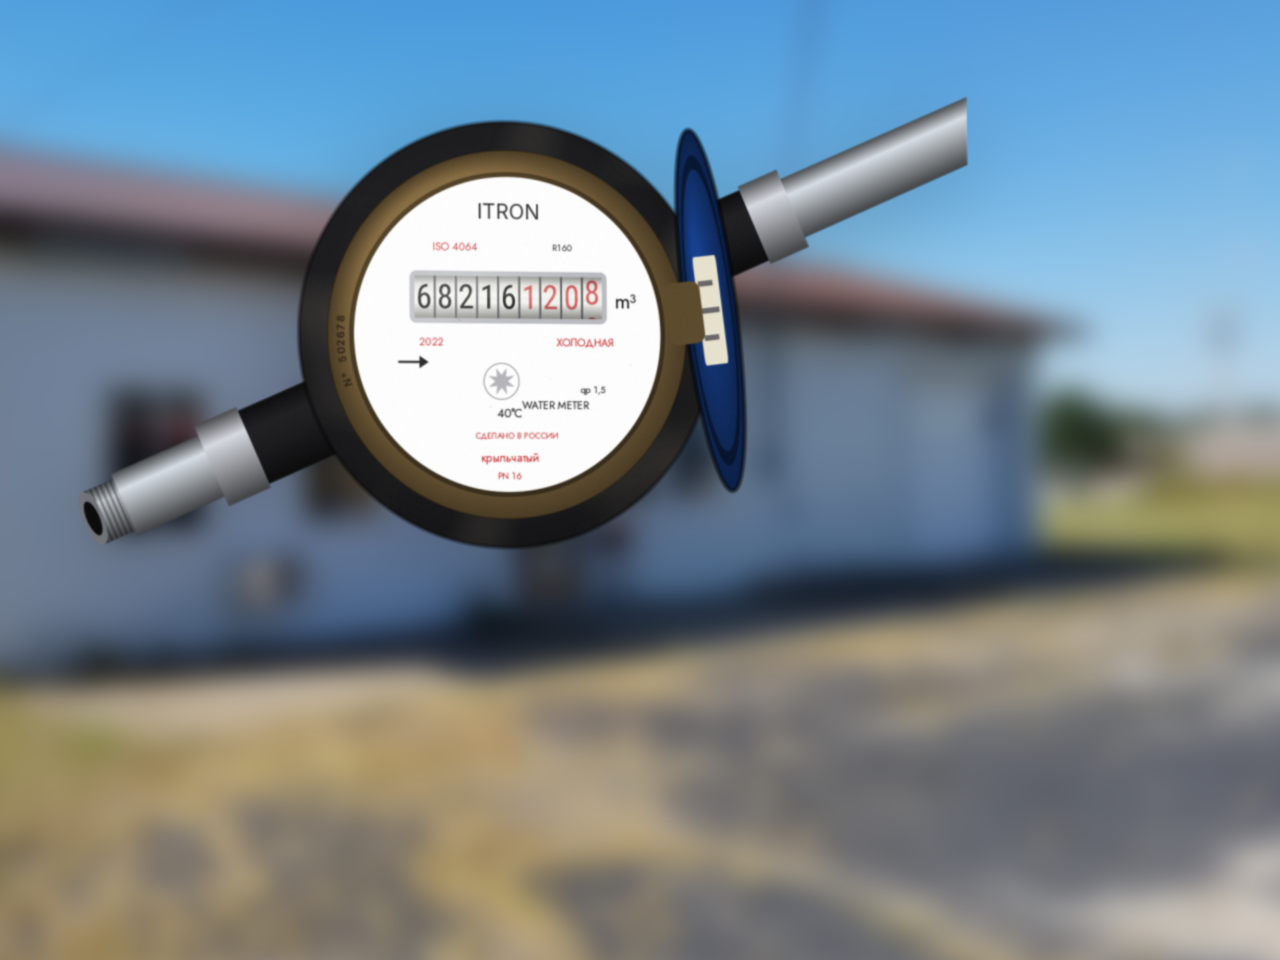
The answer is 68216.1208 m³
